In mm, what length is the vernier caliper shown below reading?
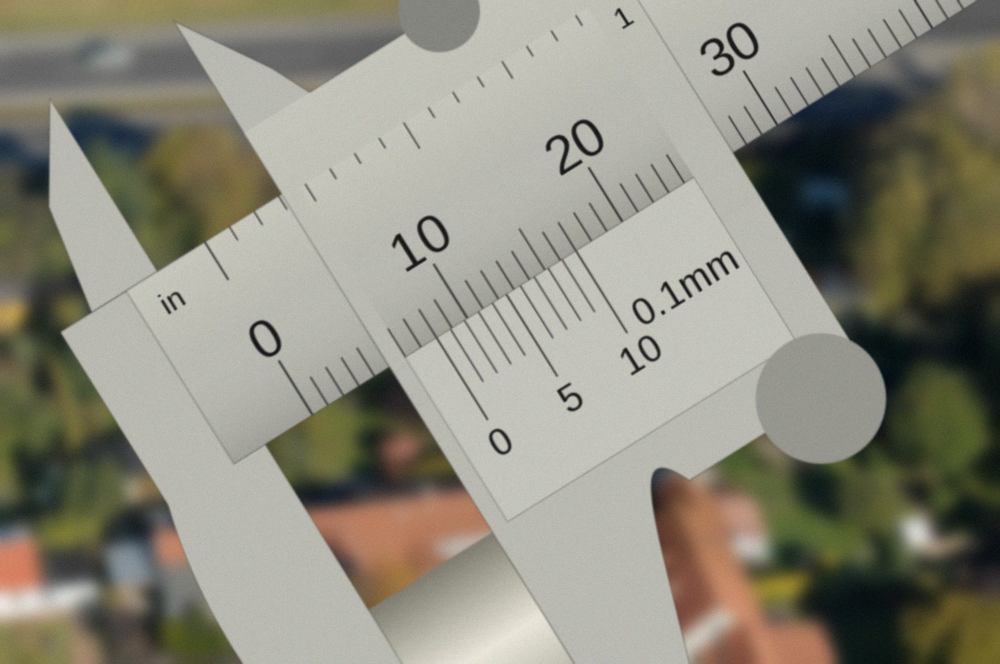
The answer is 8.0 mm
